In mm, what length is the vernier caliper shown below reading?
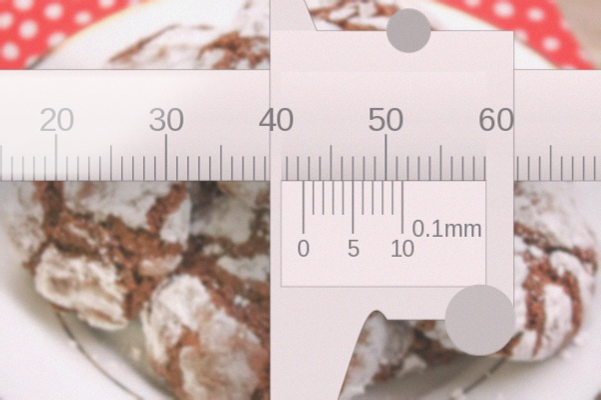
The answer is 42.5 mm
